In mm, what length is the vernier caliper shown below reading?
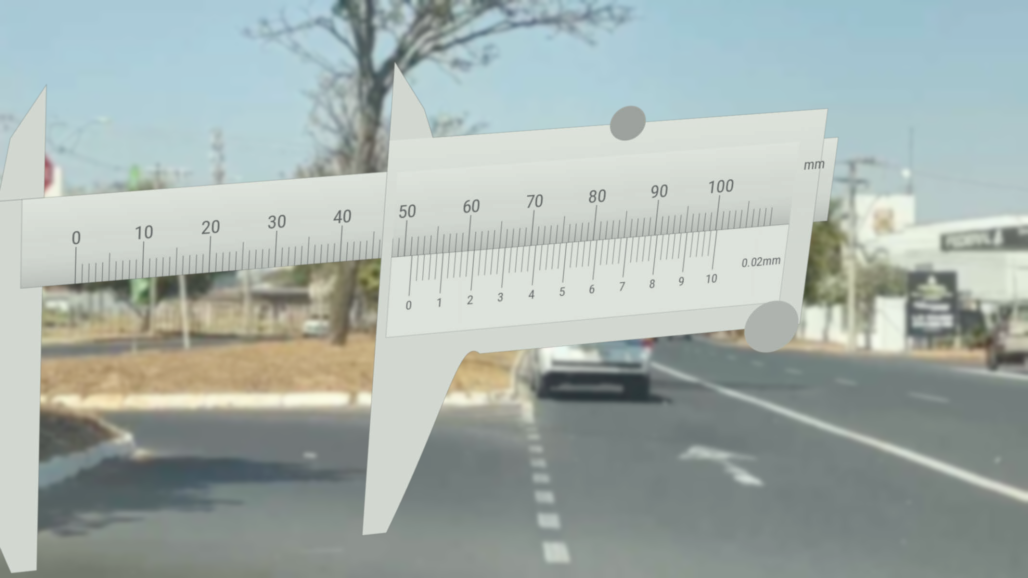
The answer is 51.2 mm
